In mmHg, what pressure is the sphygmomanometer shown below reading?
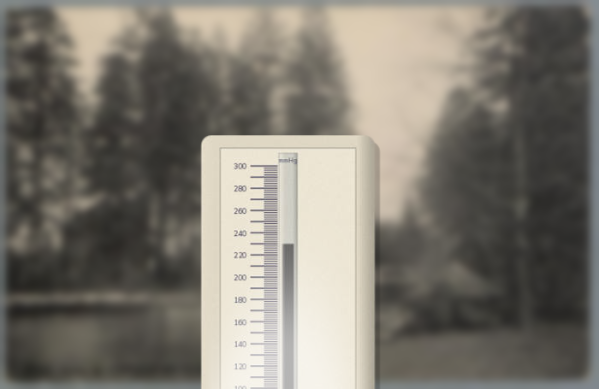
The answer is 230 mmHg
